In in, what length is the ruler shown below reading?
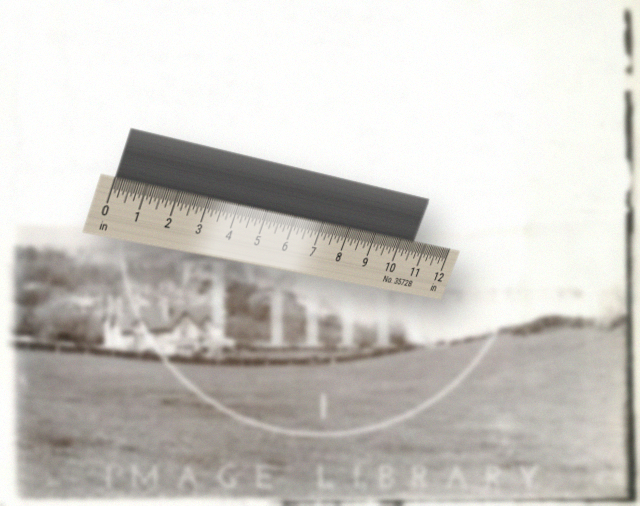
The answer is 10.5 in
